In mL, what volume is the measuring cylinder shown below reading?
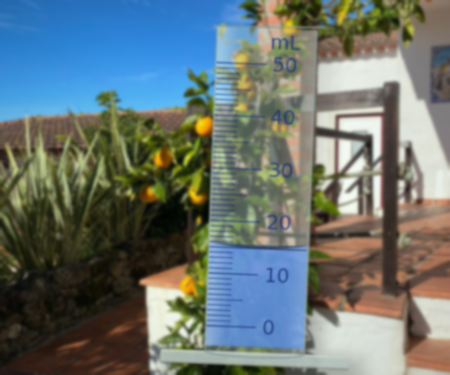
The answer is 15 mL
